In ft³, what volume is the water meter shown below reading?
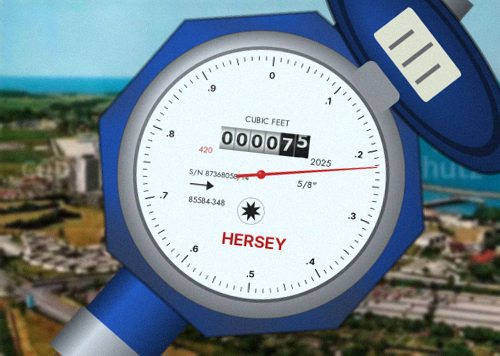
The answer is 75.22 ft³
